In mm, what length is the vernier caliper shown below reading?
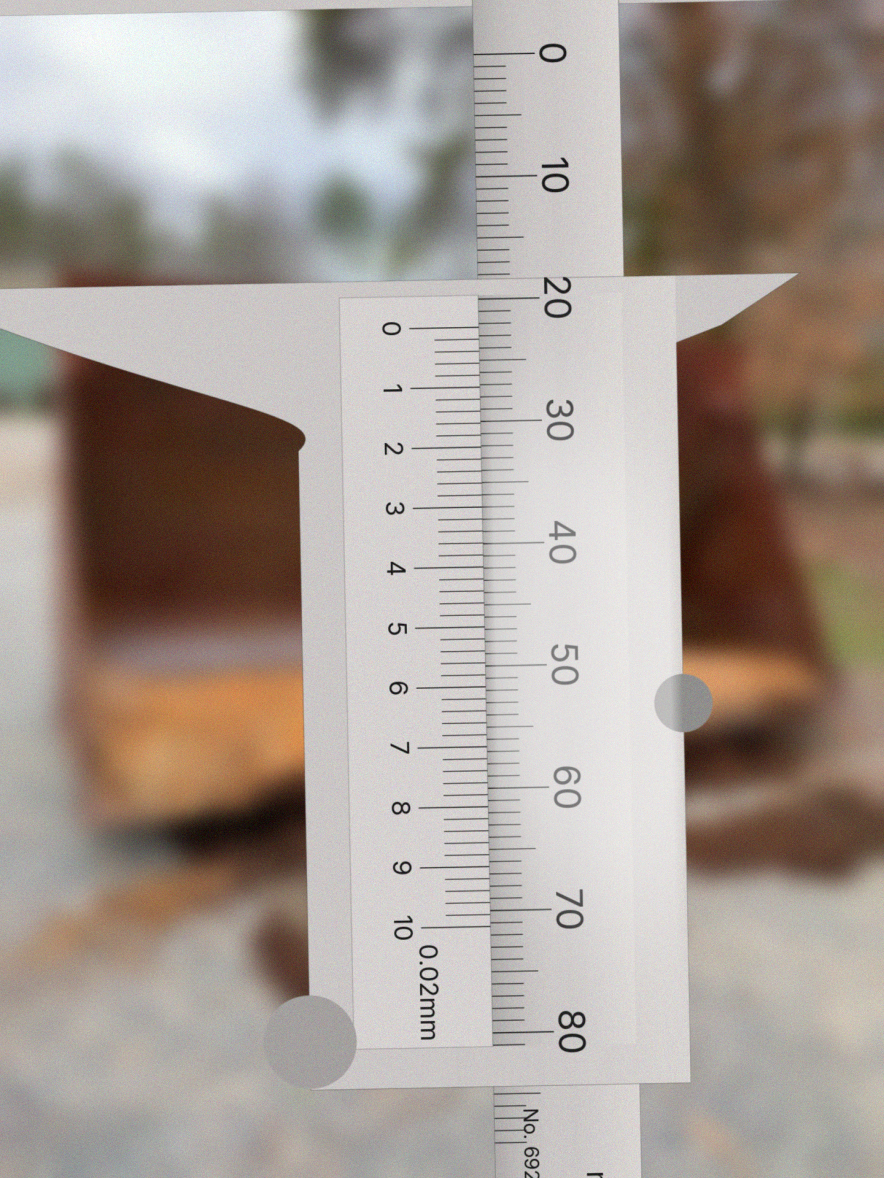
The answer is 22.3 mm
